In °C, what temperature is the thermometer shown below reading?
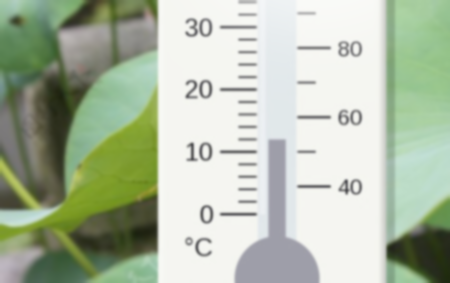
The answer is 12 °C
